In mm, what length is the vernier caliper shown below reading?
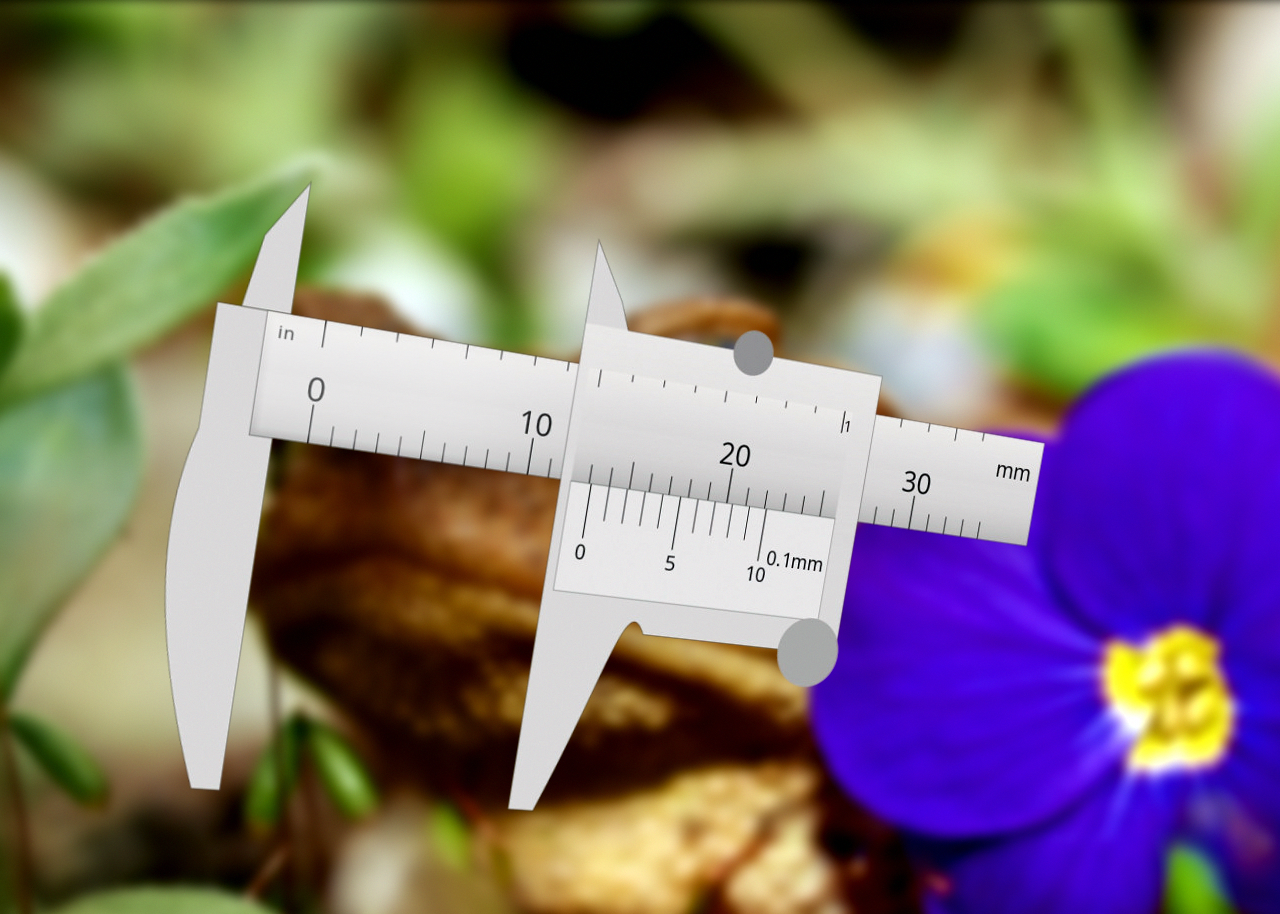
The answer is 13.1 mm
